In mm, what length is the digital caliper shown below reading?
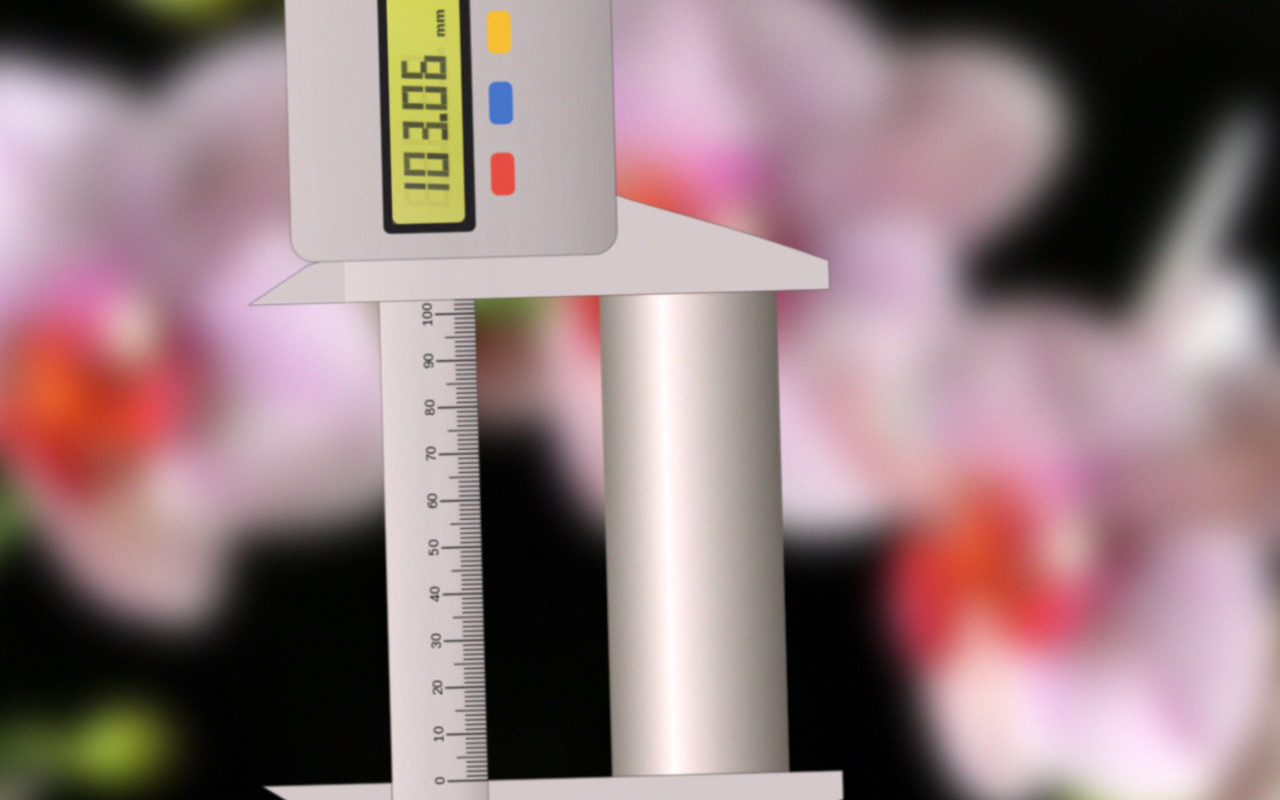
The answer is 103.06 mm
